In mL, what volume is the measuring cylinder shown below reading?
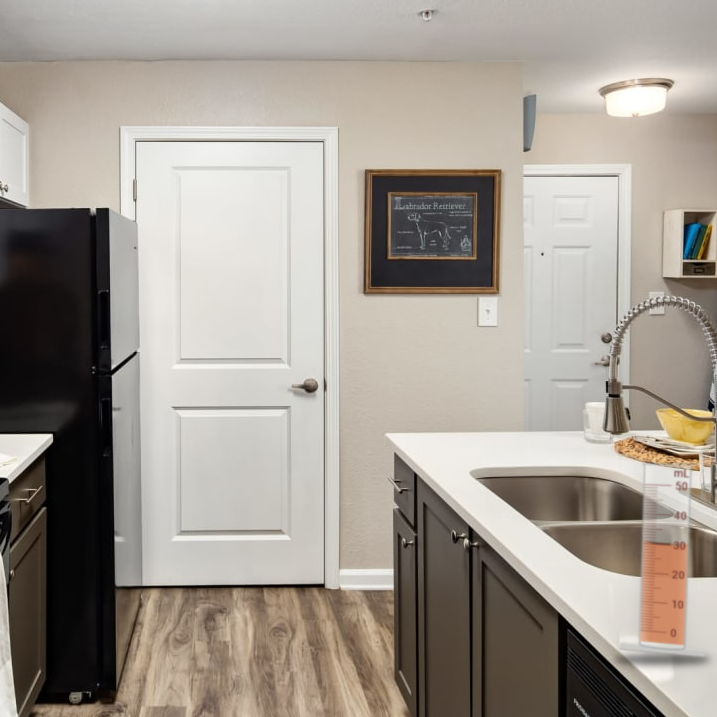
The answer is 30 mL
